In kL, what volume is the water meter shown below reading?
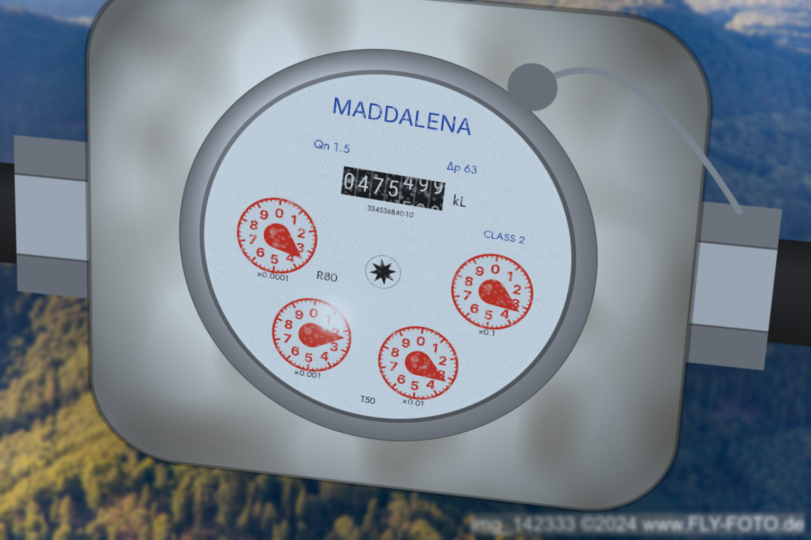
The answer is 475499.3323 kL
